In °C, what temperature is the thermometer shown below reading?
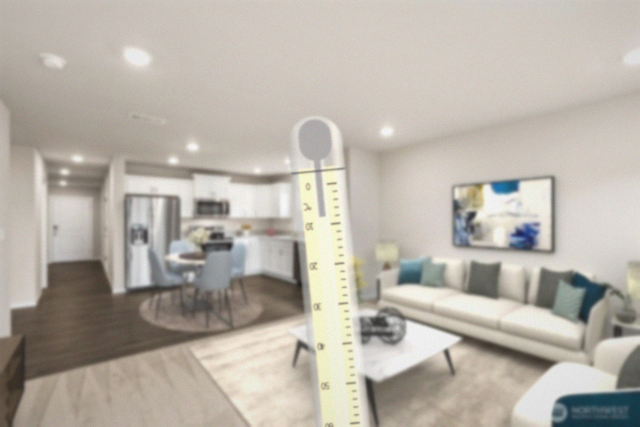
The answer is 8 °C
